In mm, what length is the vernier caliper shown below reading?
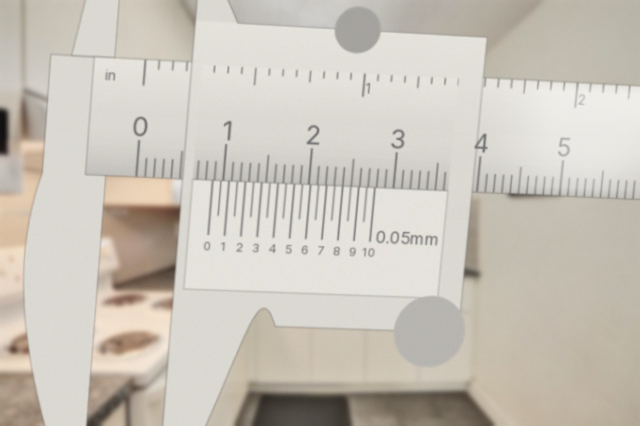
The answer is 8.8 mm
